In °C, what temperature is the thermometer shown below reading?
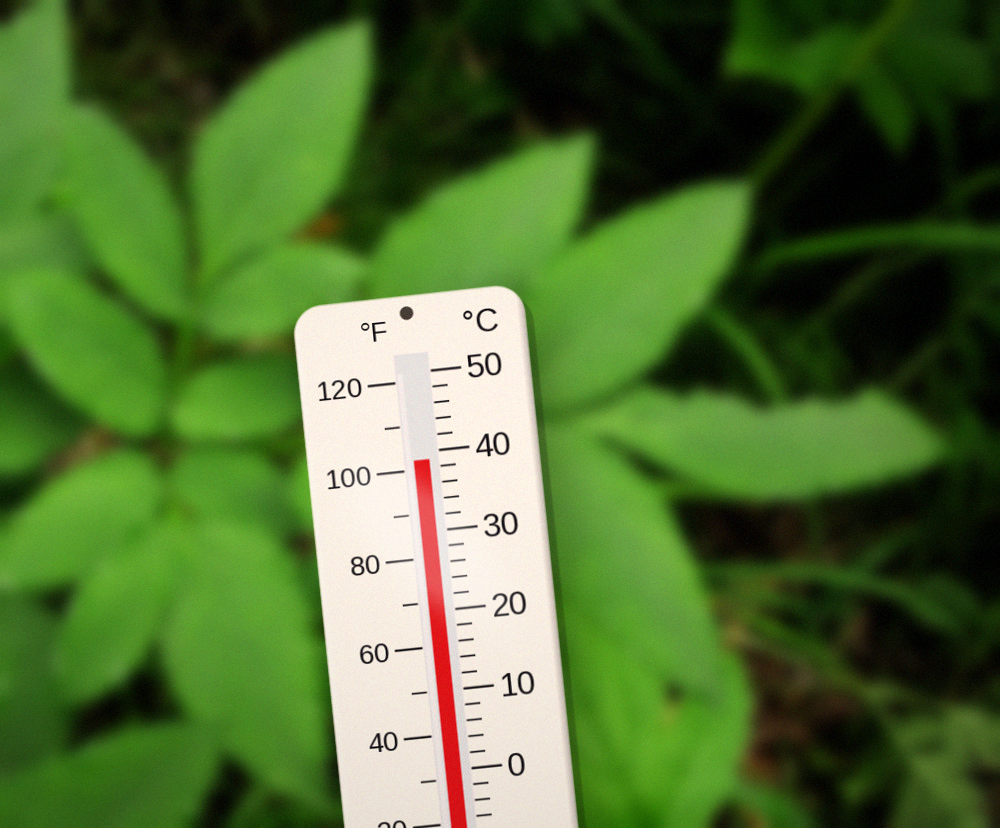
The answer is 39 °C
